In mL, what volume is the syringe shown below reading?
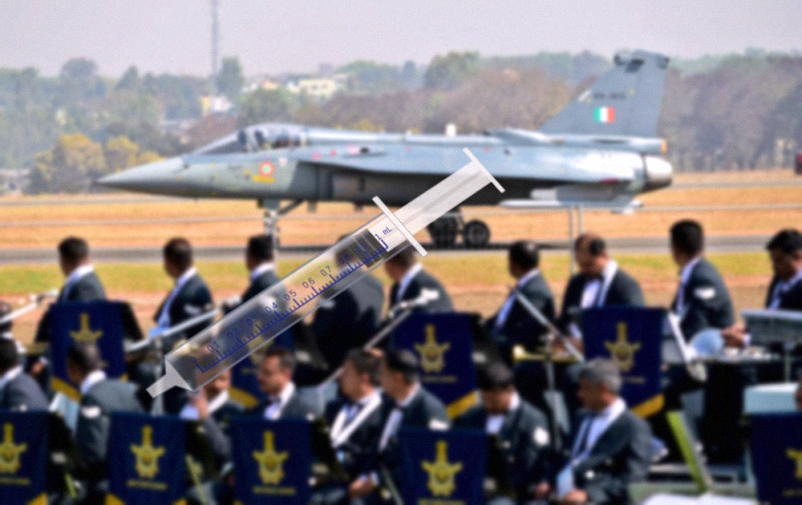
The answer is 0.86 mL
